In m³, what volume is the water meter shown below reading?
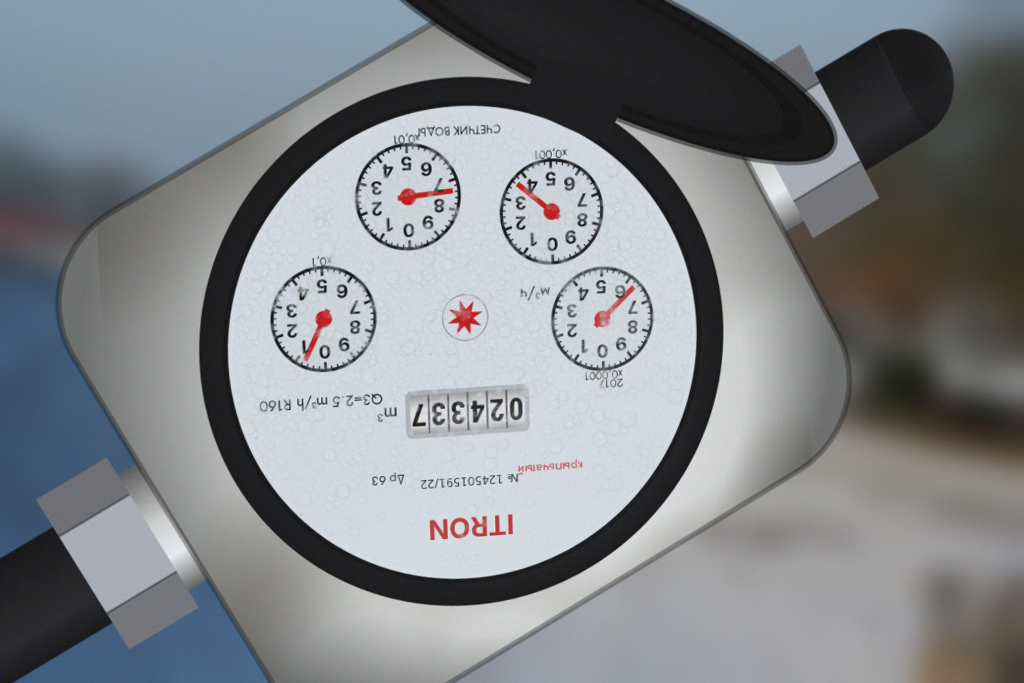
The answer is 24337.0736 m³
